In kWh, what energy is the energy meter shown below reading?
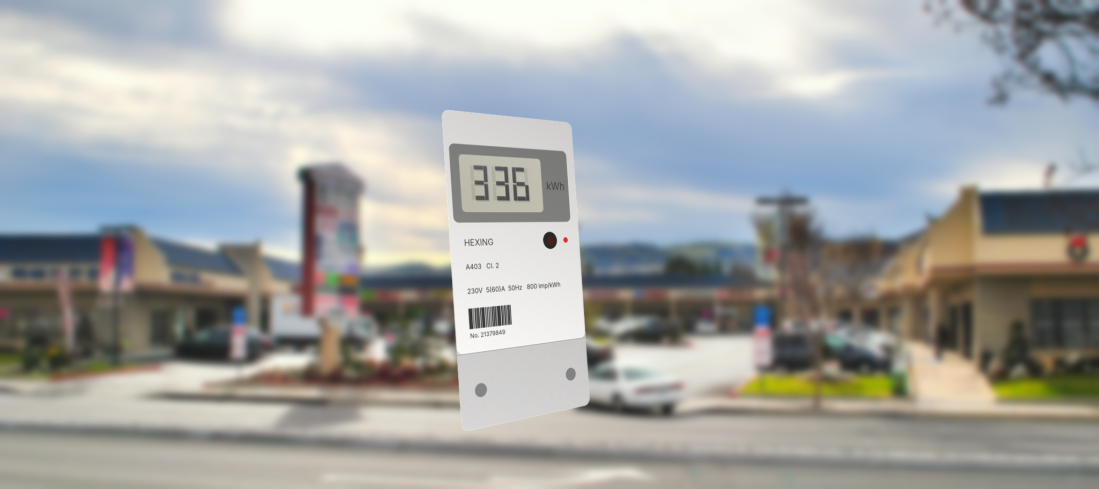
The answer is 336 kWh
